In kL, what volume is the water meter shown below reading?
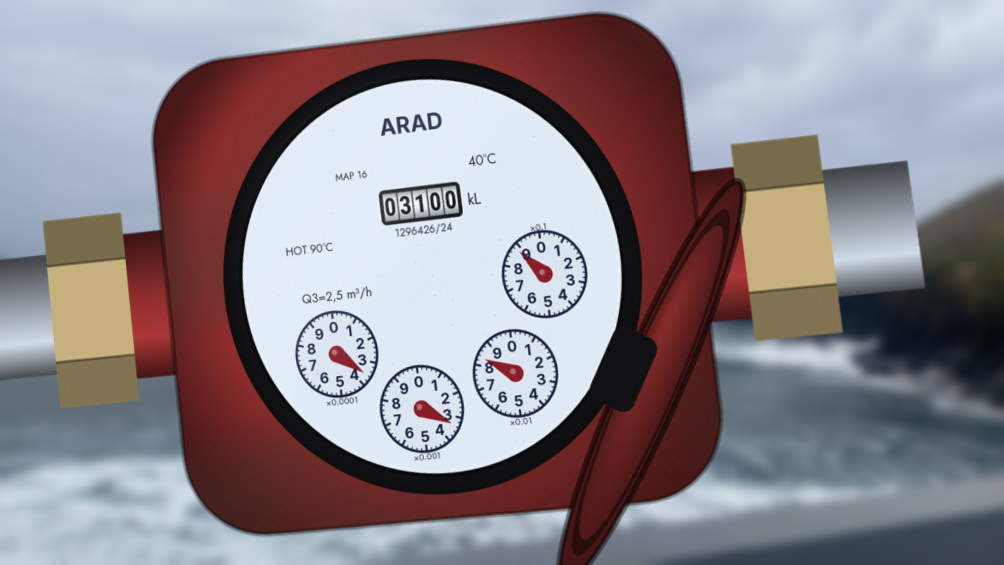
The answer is 3100.8833 kL
